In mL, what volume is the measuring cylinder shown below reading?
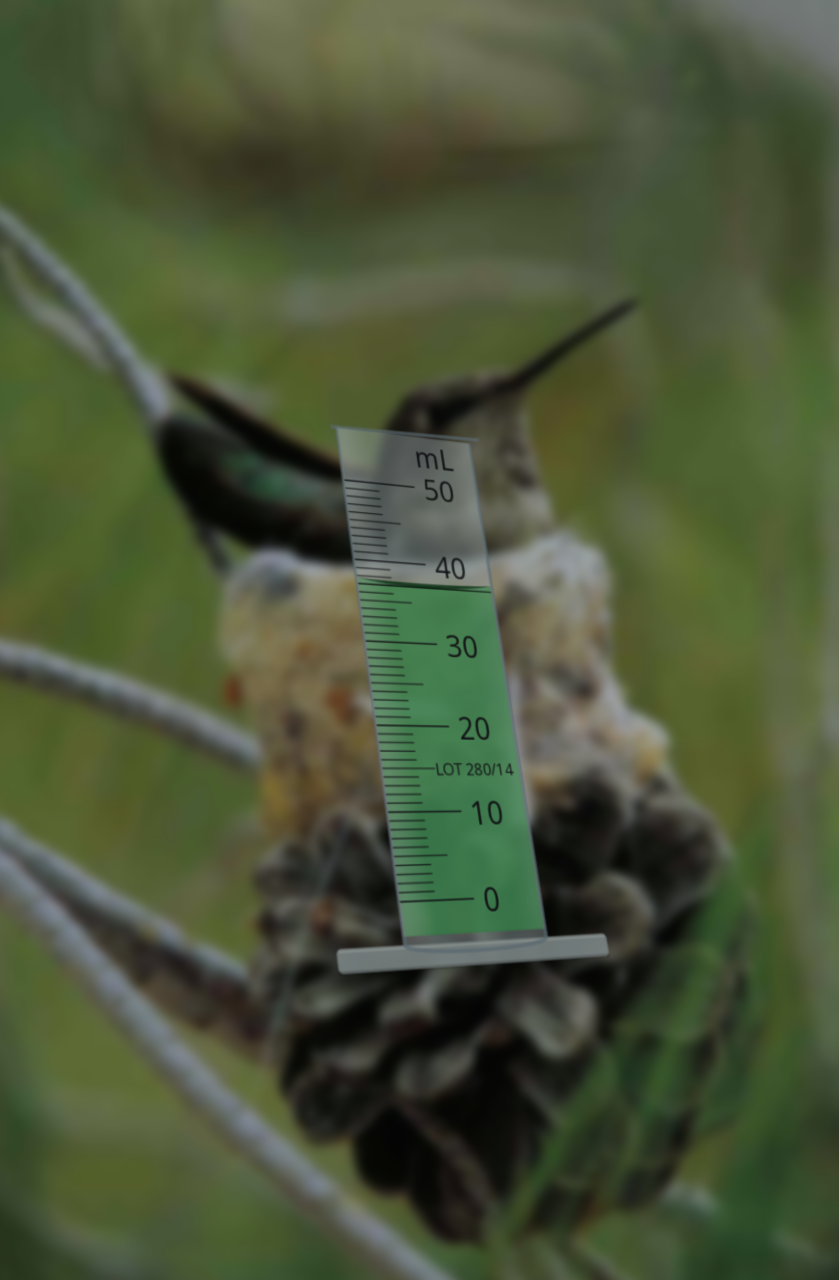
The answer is 37 mL
